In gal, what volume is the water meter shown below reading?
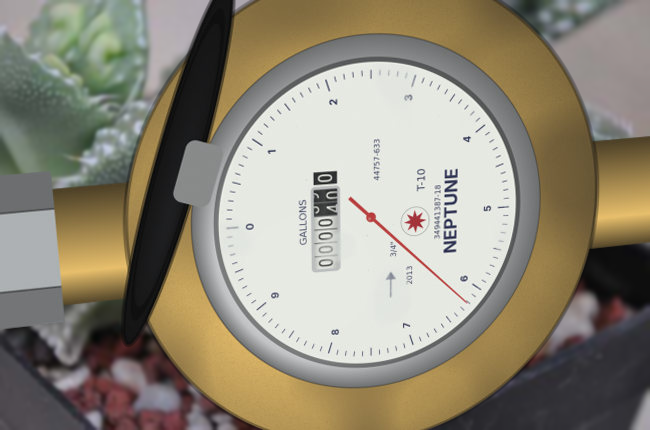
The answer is 396.2 gal
